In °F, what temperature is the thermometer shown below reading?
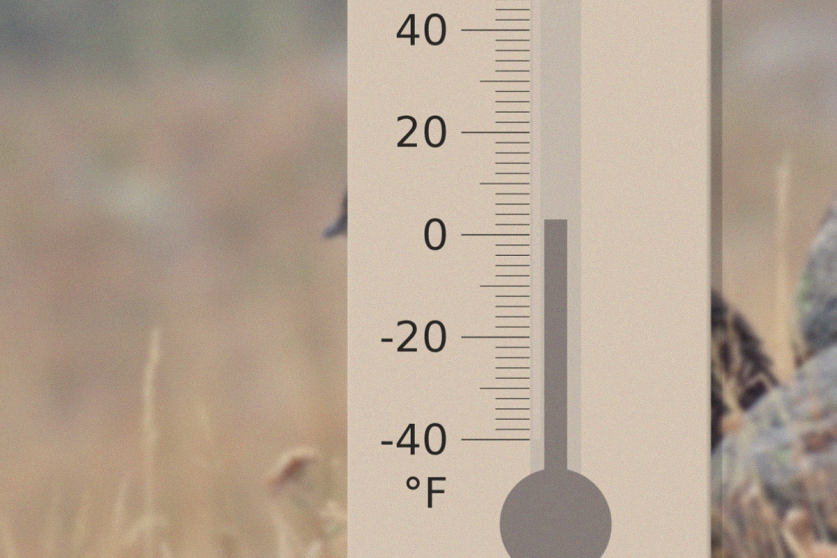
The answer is 3 °F
